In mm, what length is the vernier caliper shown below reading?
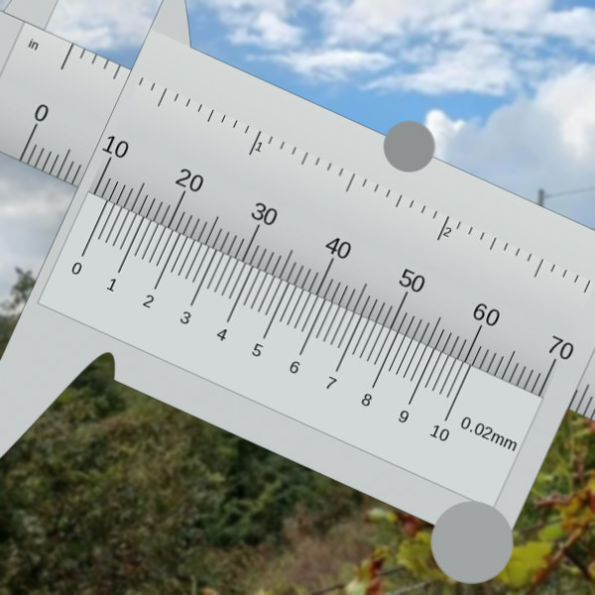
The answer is 11.8 mm
